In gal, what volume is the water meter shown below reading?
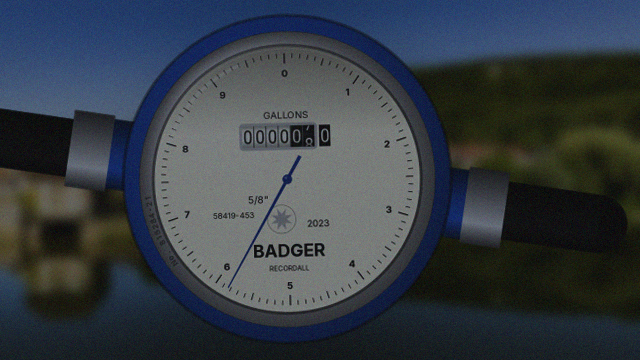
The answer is 75.8 gal
